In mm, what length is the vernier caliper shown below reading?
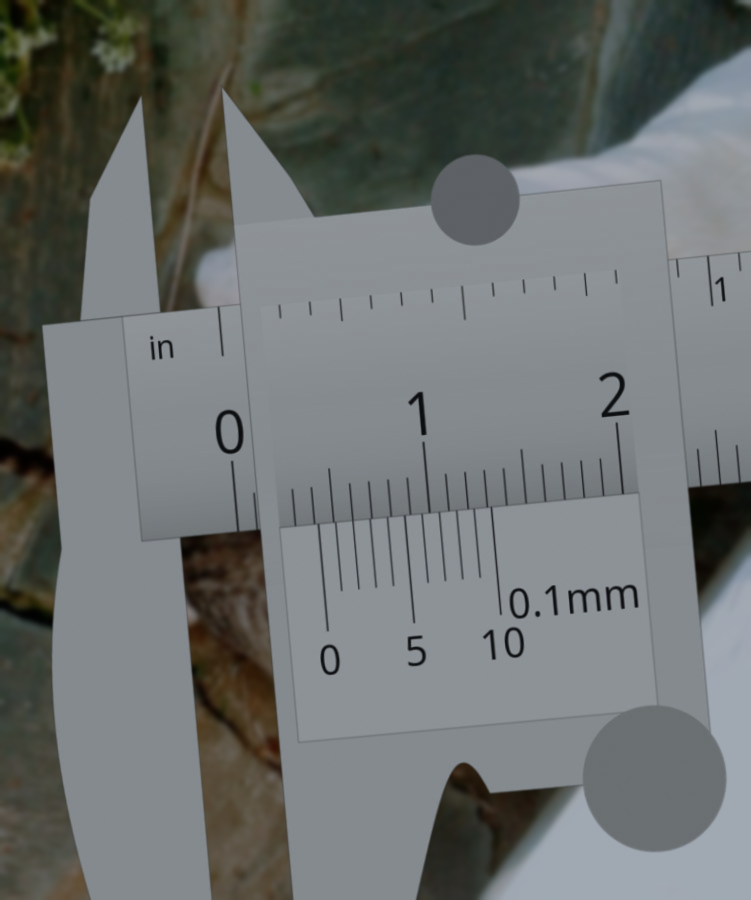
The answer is 4.2 mm
